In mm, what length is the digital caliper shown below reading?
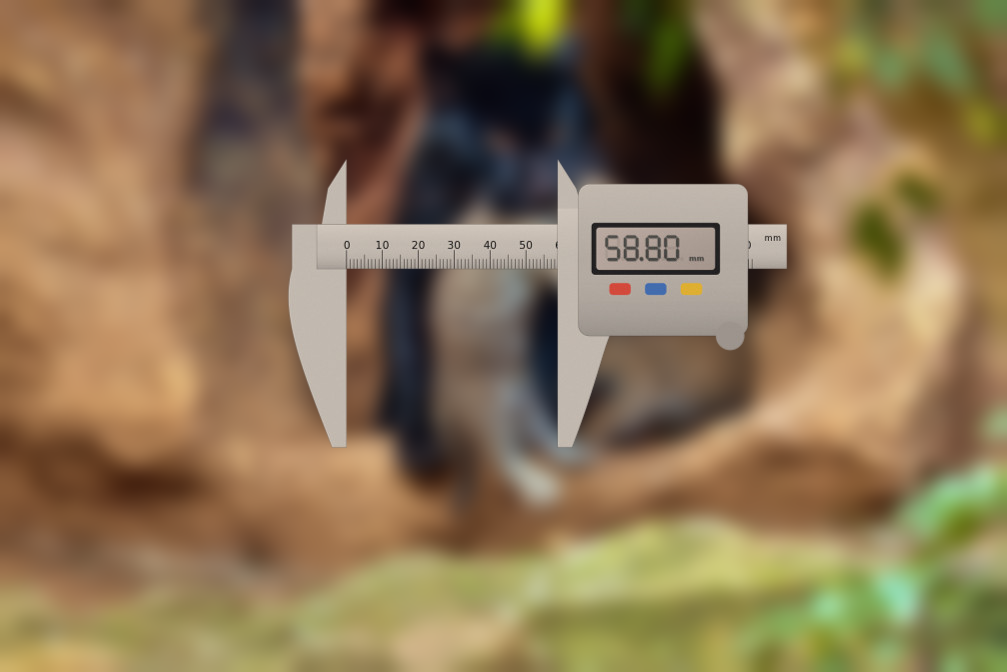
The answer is 58.80 mm
